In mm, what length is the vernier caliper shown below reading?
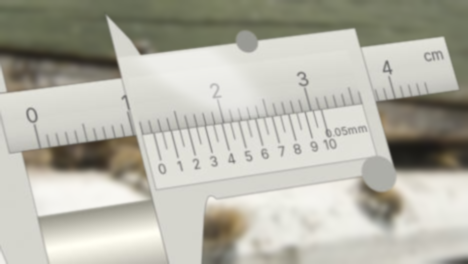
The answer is 12.2 mm
